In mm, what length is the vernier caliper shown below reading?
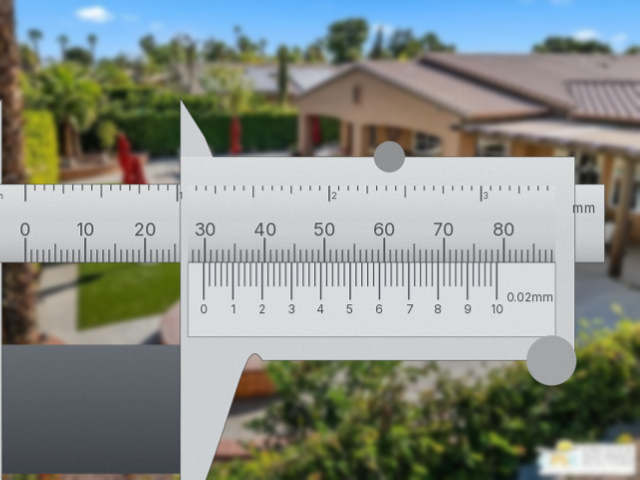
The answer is 29.8 mm
